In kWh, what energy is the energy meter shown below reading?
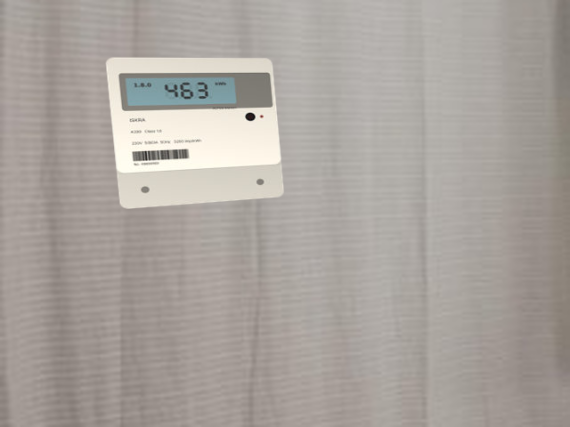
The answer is 463 kWh
